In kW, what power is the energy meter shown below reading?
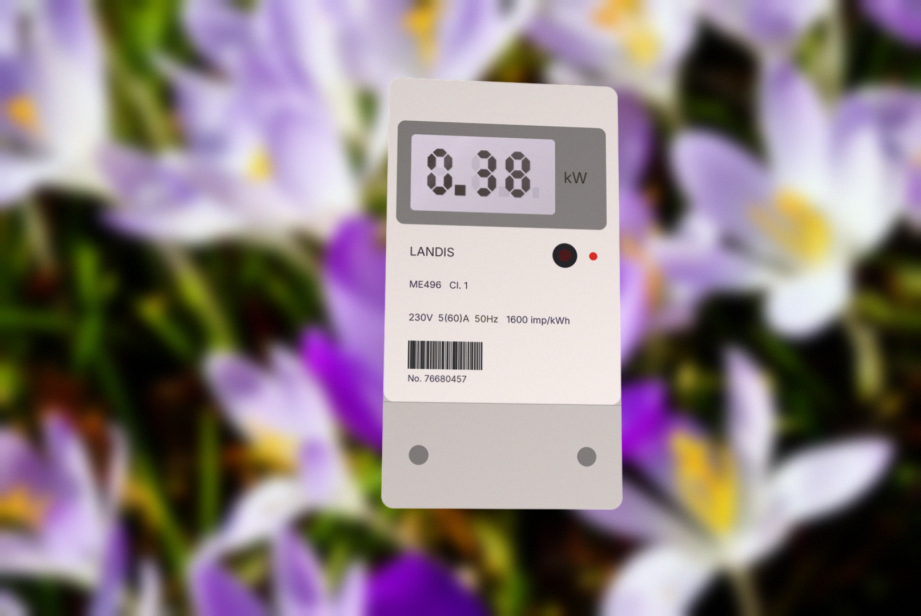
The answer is 0.38 kW
